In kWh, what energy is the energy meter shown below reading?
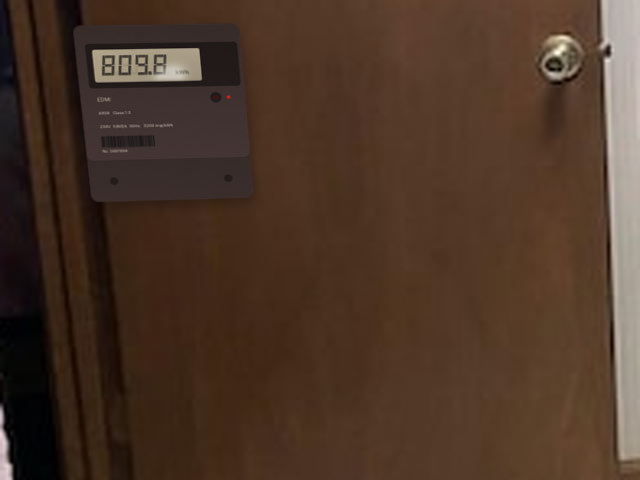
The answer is 809.8 kWh
